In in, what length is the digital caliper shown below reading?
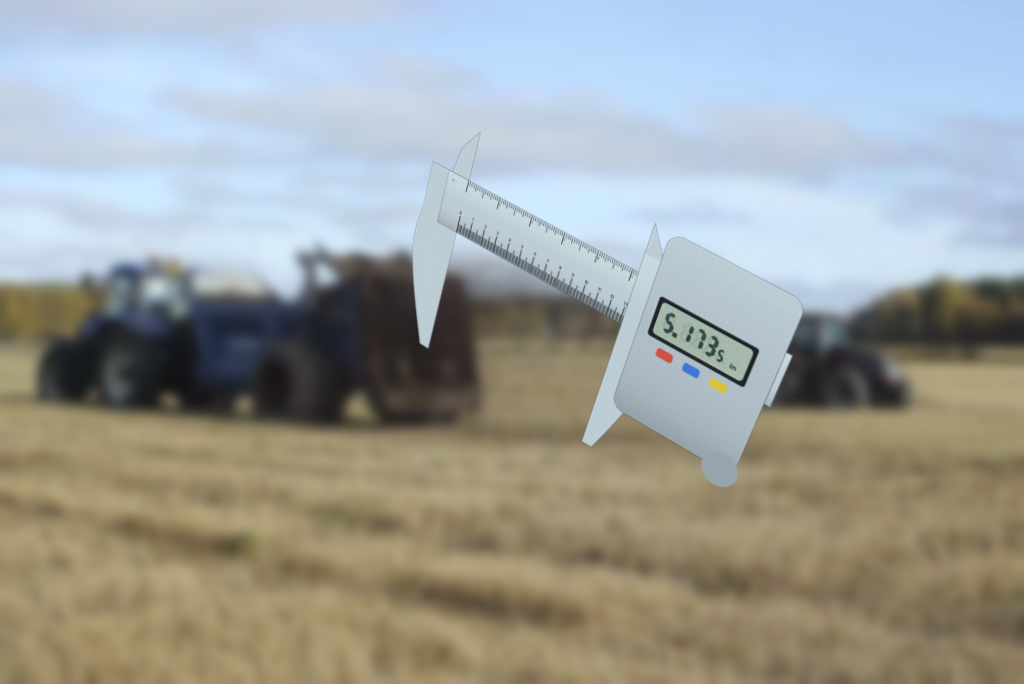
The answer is 5.1735 in
